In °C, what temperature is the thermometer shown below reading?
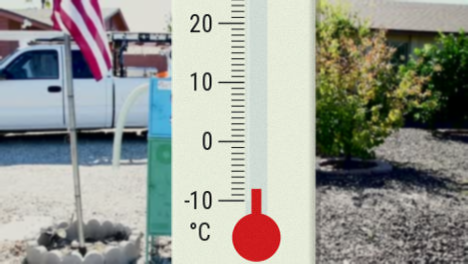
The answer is -8 °C
